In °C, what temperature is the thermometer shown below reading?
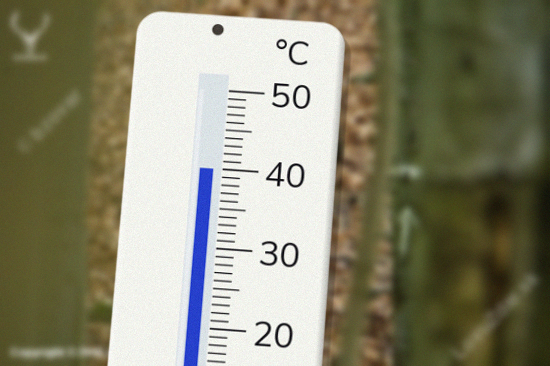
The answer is 40 °C
